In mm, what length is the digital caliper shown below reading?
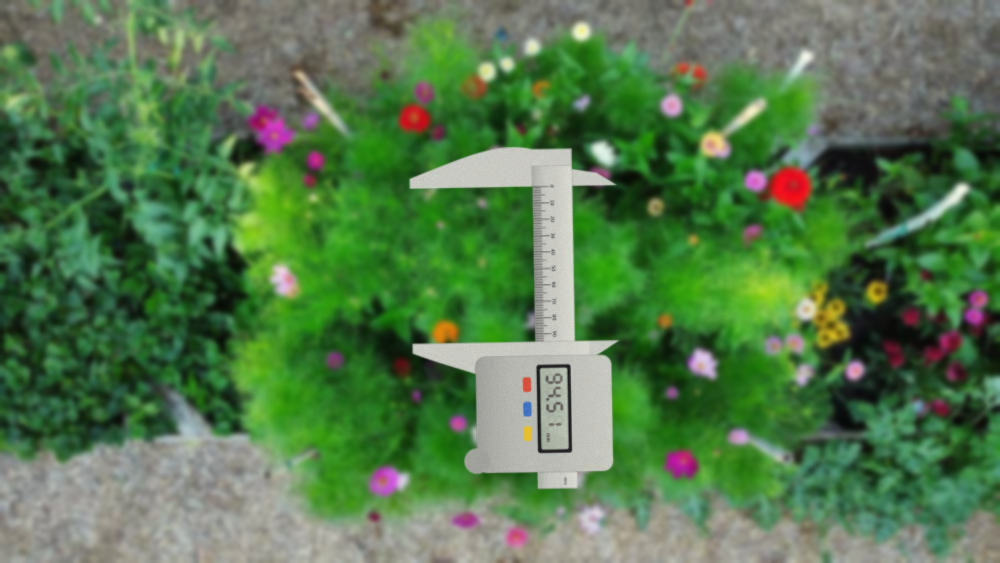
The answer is 94.51 mm
